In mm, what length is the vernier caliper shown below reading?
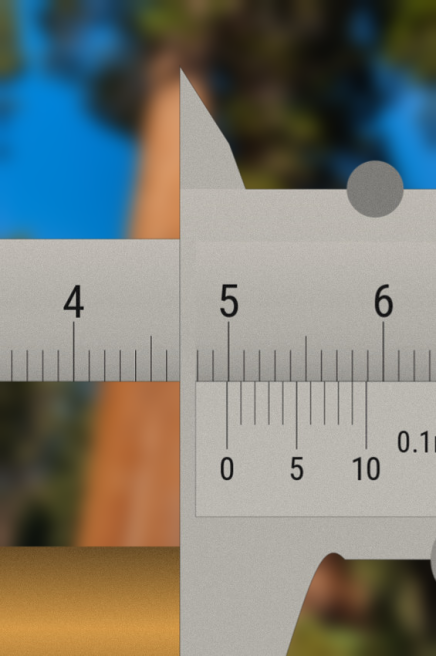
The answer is 49.9 mm
